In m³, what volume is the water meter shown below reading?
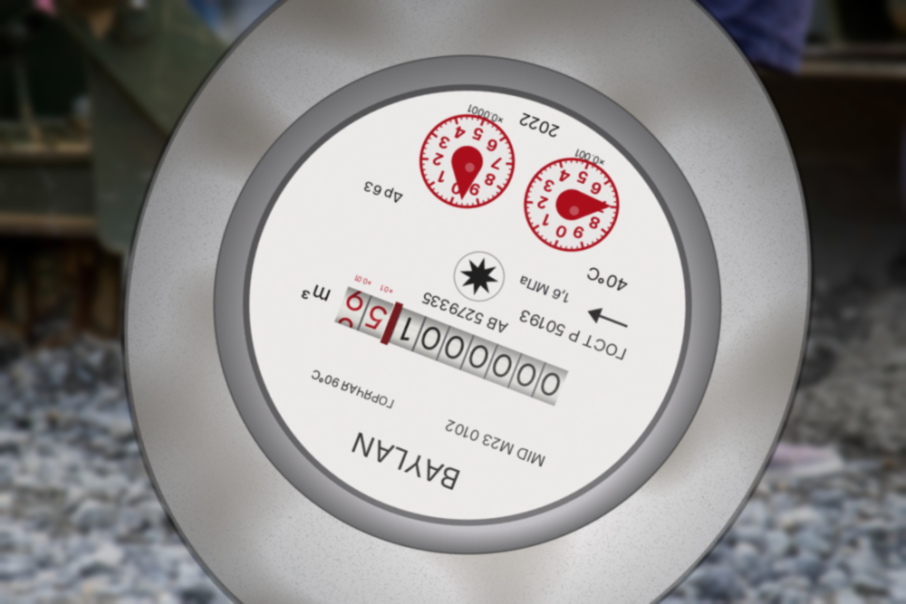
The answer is 1.5869 m³
